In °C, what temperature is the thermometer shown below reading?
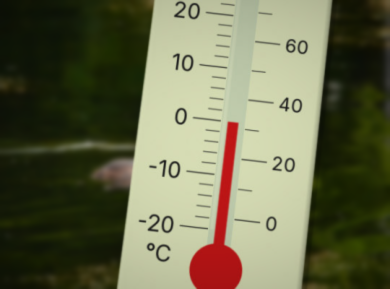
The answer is 0 °C
